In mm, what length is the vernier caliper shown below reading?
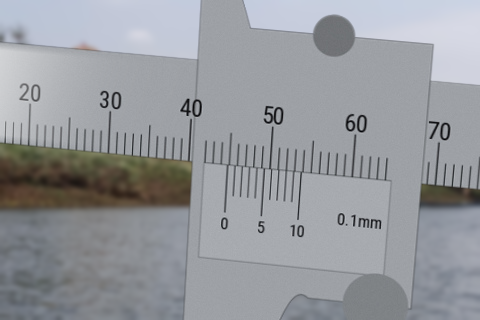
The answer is 44.8 mm
